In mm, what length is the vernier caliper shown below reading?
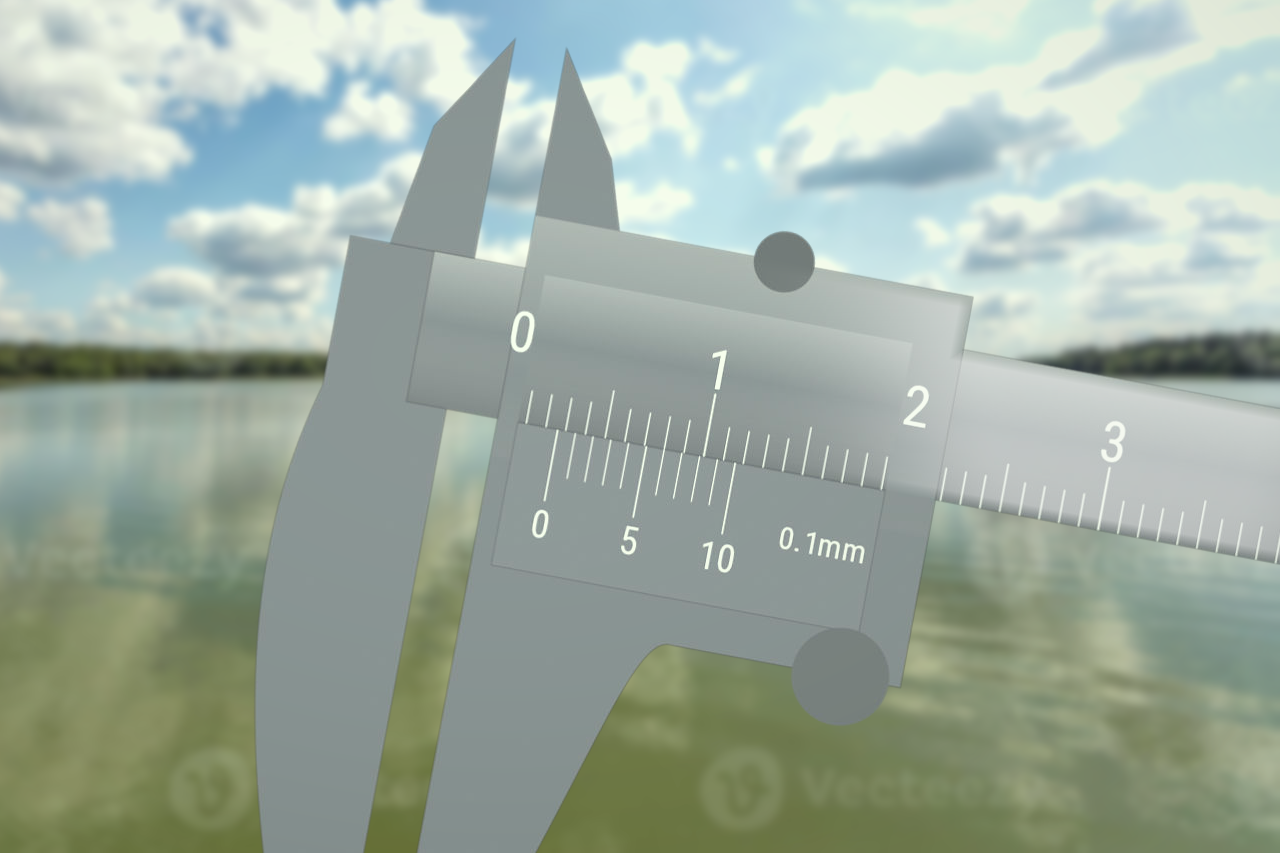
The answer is 2.6 mm
